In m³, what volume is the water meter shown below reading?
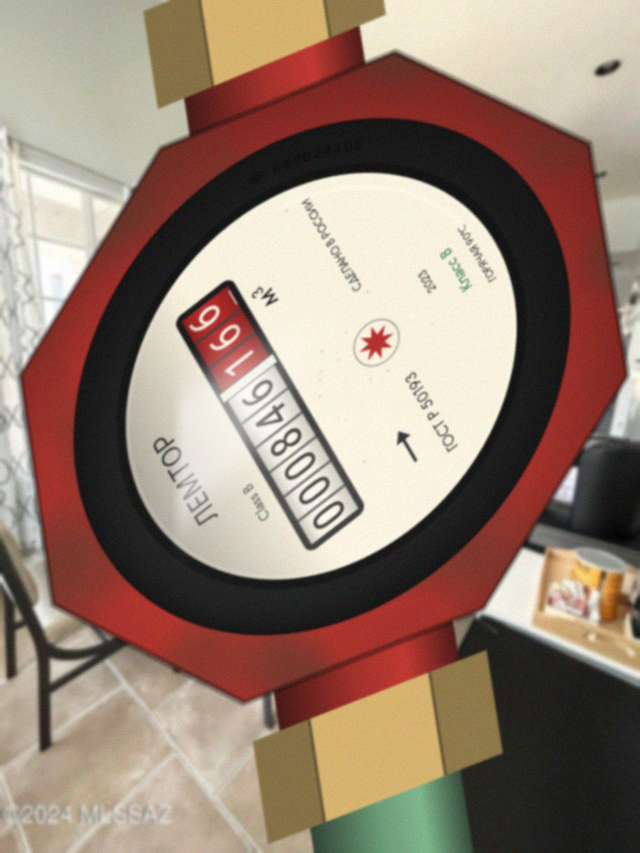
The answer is 846.166 m³
